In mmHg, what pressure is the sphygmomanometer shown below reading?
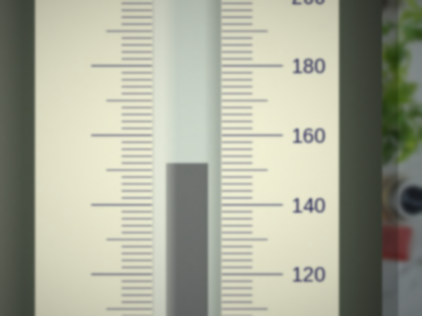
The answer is 152 mmHg
